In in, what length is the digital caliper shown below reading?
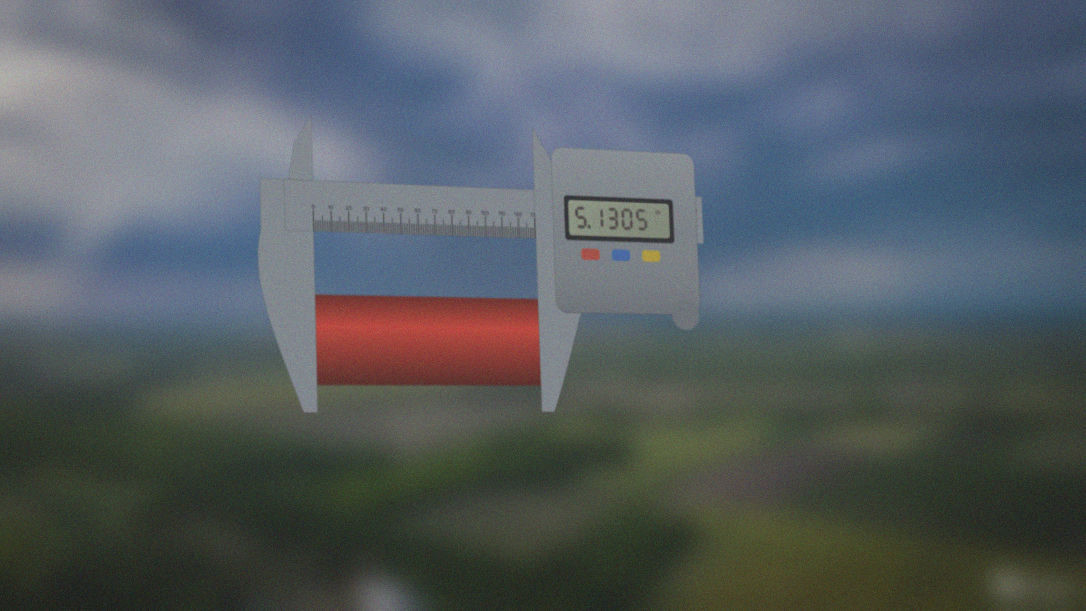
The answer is 5.1305 in
